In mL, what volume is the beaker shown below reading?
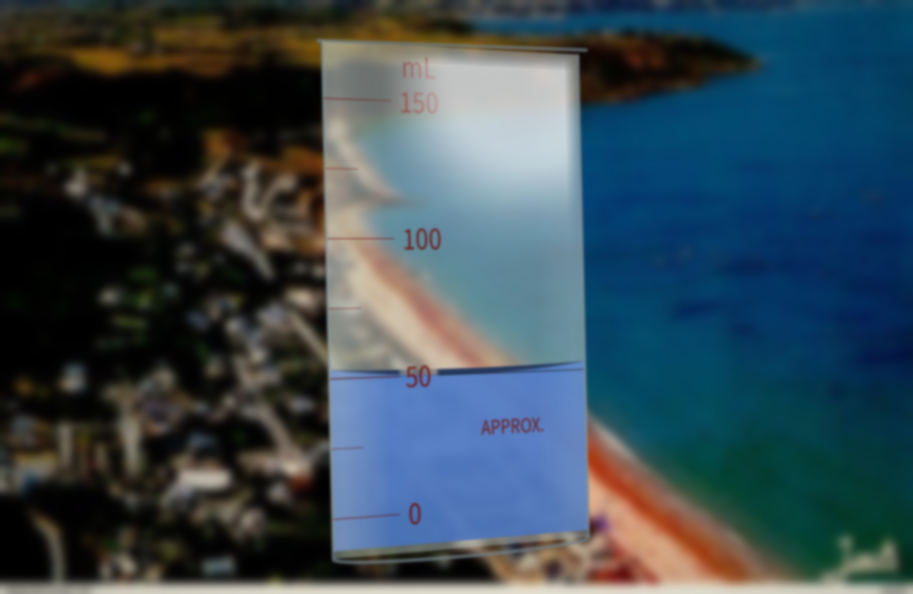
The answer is 50 mL
